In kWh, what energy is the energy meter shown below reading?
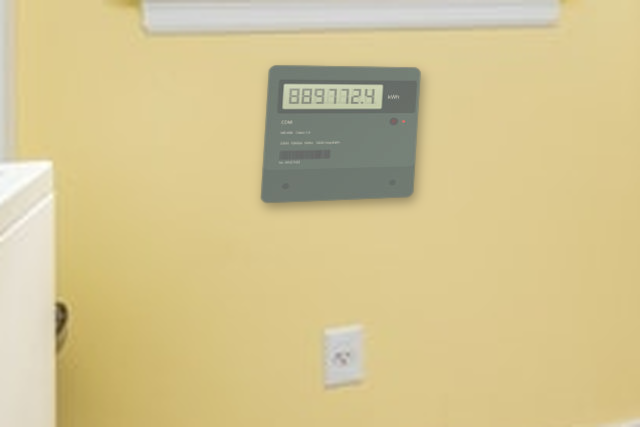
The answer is 889772.4 kWh
